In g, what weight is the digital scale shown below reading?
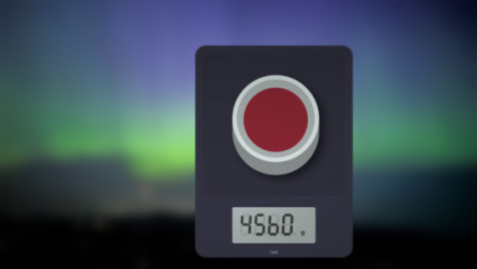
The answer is 4560 g
